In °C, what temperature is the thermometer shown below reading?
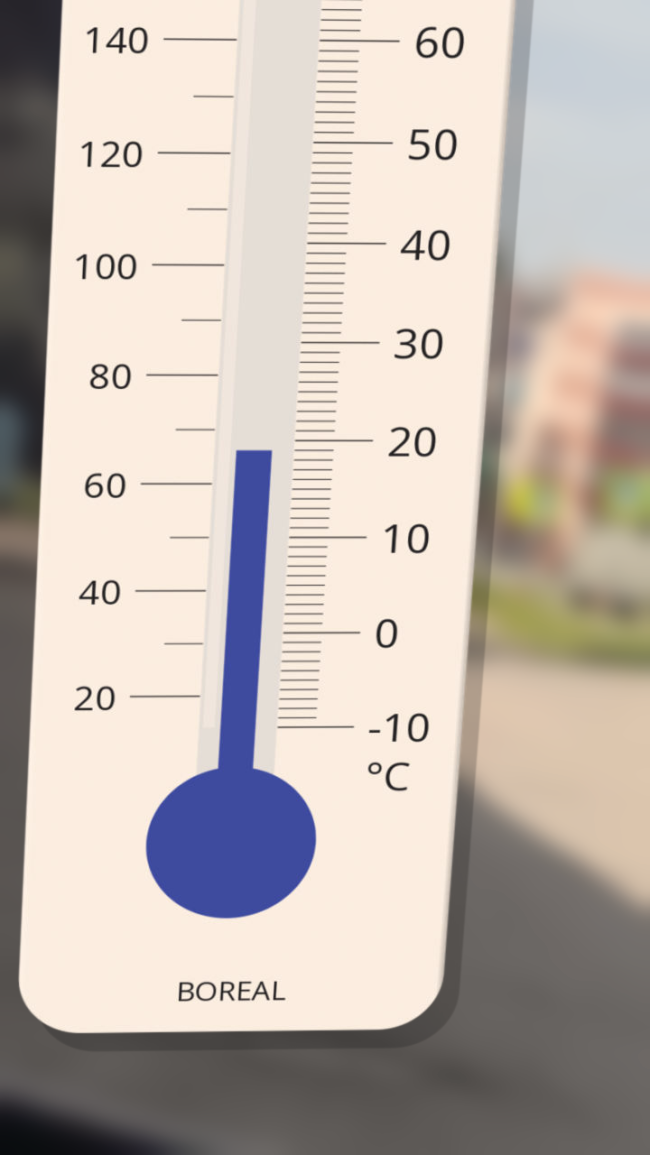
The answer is 19 °C
